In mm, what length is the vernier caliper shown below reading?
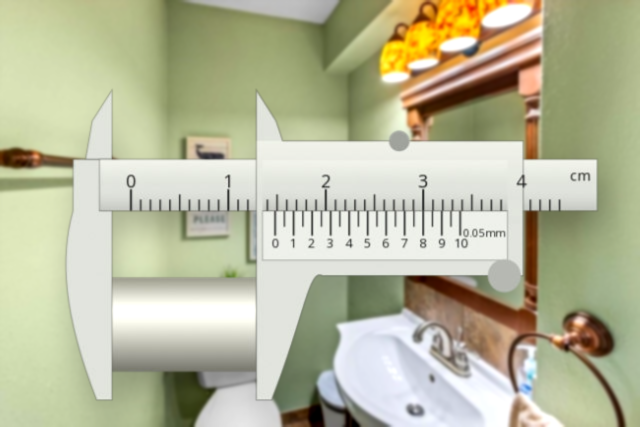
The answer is 14.8 mm
